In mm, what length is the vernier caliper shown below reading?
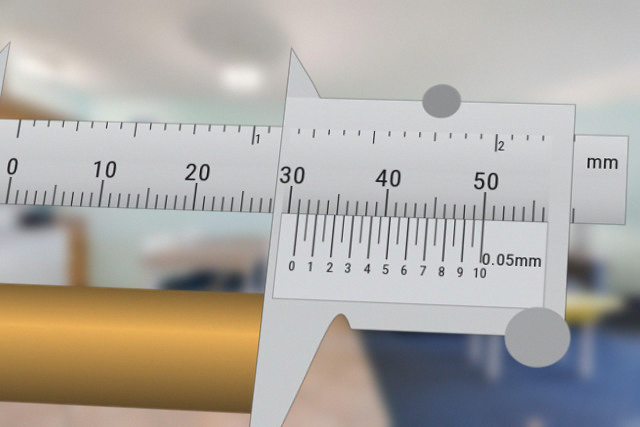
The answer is 31.0 mm
